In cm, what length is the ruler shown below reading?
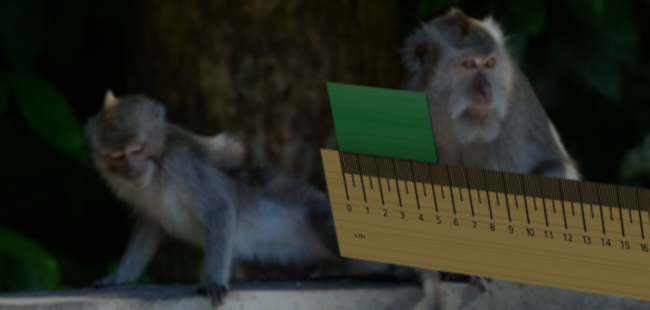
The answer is 5.5 cm
